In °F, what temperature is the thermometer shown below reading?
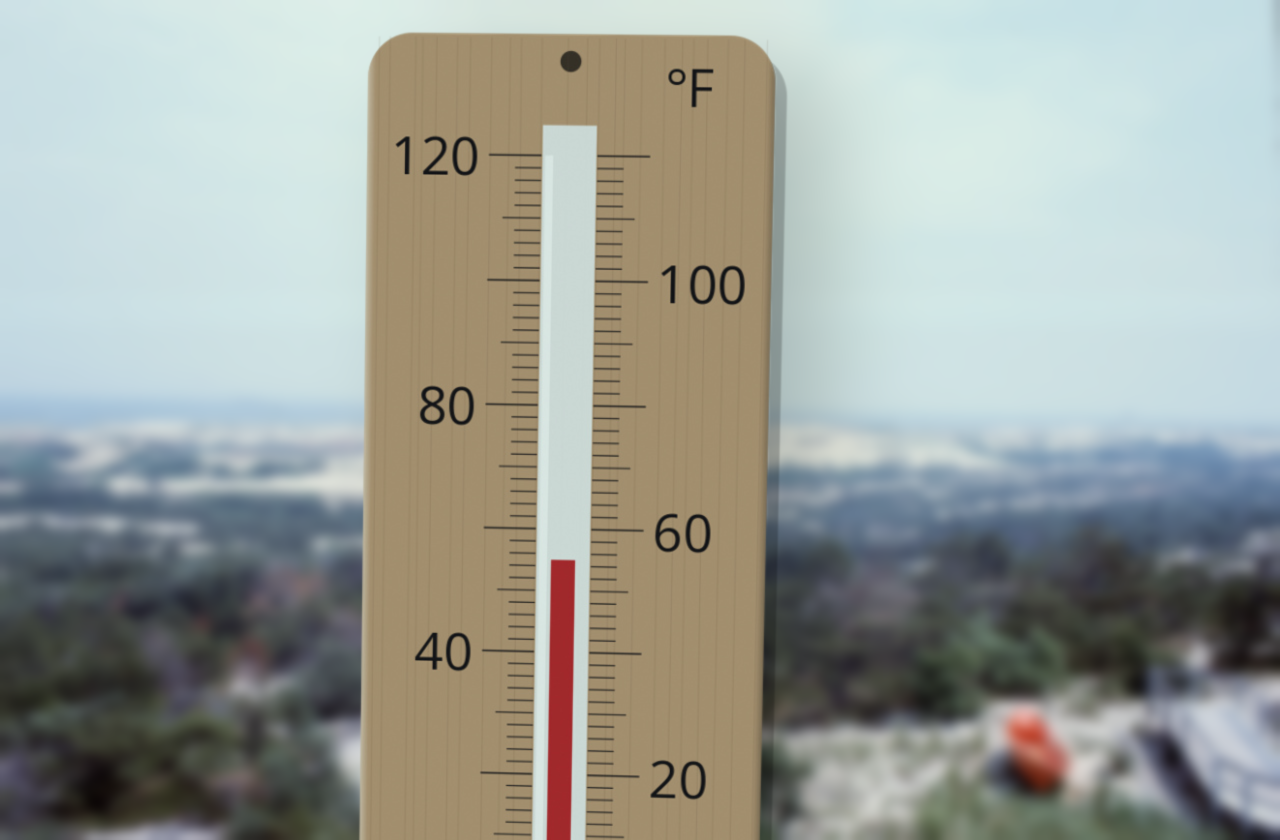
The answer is 55 °F
